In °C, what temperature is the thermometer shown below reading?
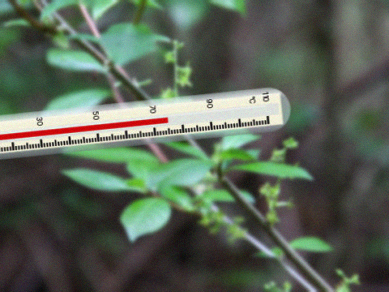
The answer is 75 °C
